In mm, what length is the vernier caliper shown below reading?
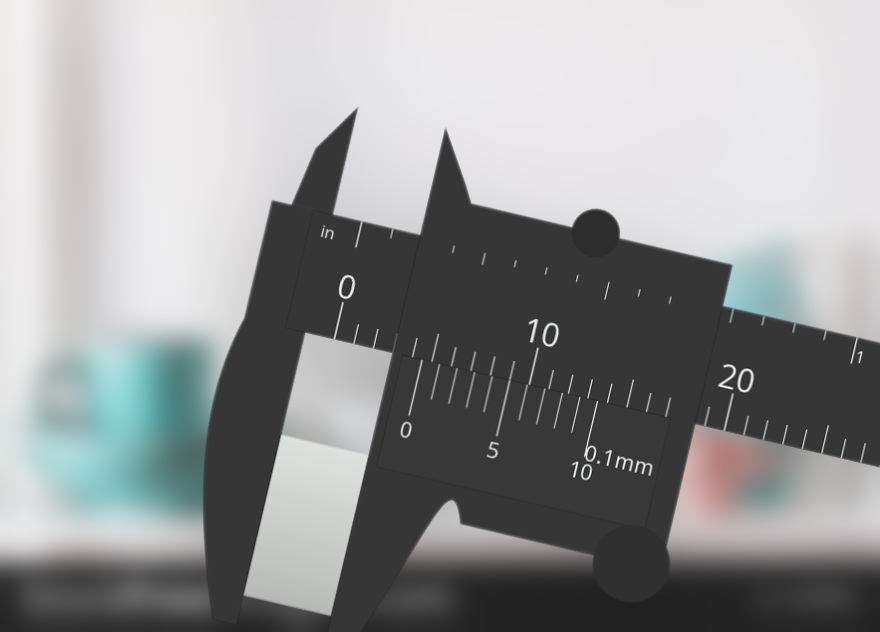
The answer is 4.5 mm
